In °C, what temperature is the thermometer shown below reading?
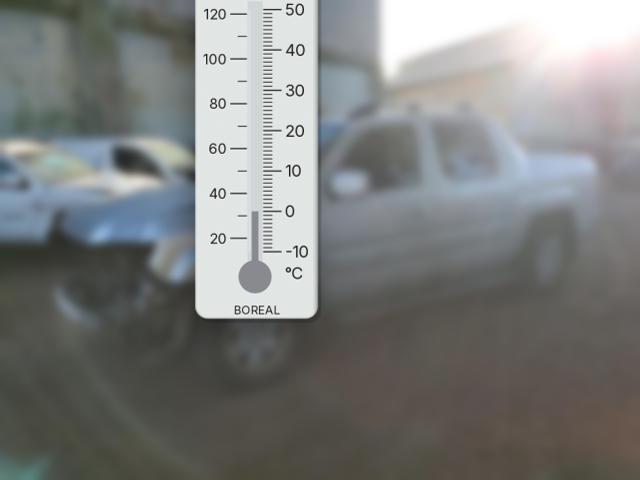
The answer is 0 °C
